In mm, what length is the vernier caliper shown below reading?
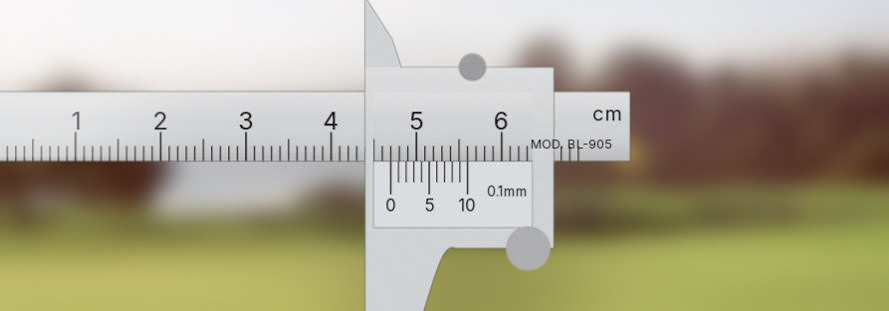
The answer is 47.0 mm
